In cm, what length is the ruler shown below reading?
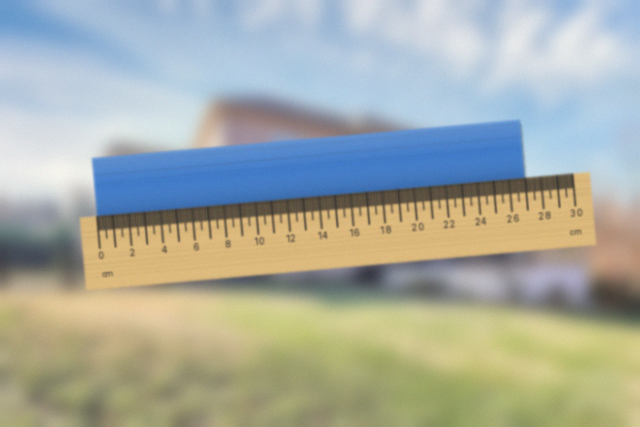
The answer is 27 cm
